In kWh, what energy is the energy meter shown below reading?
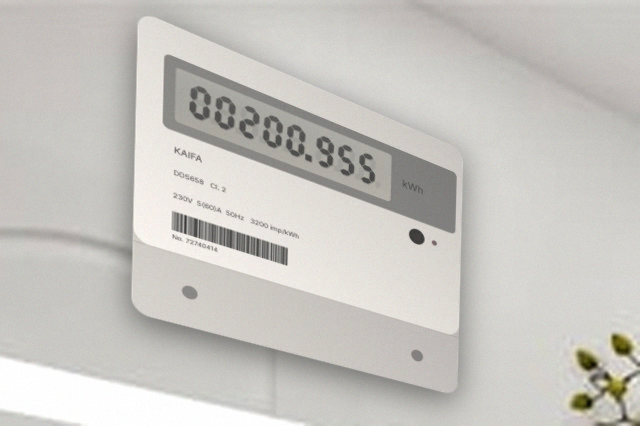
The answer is 200.955 kWh
